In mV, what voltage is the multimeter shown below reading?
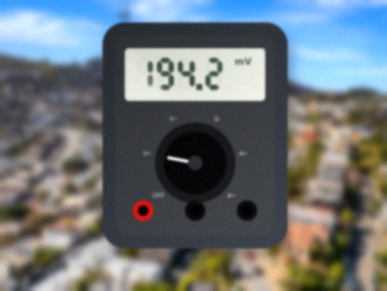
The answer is 194.2 mV
